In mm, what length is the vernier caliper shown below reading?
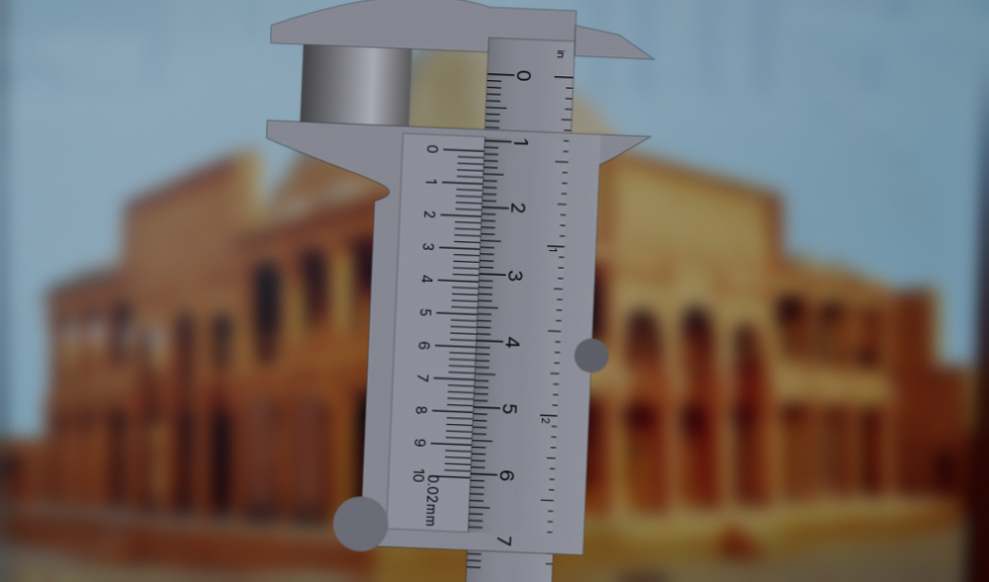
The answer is 11.6 mm
